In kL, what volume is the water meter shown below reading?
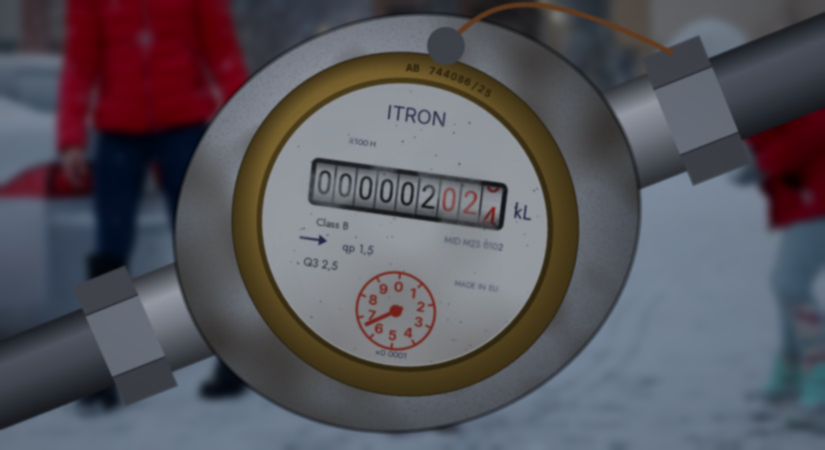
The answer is 2.0236 kL
